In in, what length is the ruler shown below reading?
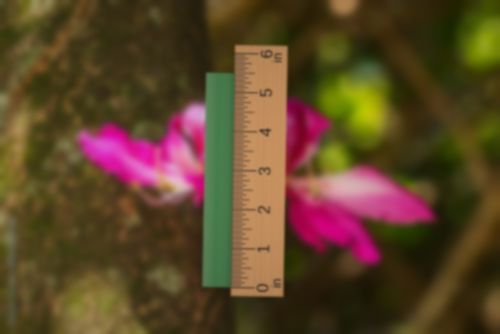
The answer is 5.5 in
